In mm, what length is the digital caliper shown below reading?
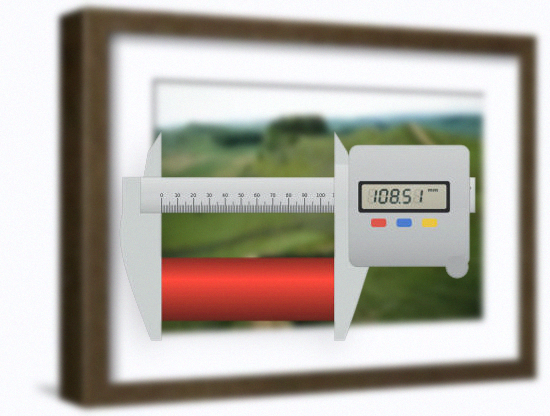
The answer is 108.51 mm
